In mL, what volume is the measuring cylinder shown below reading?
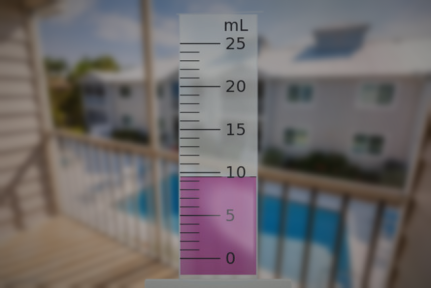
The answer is 9.5 mL
